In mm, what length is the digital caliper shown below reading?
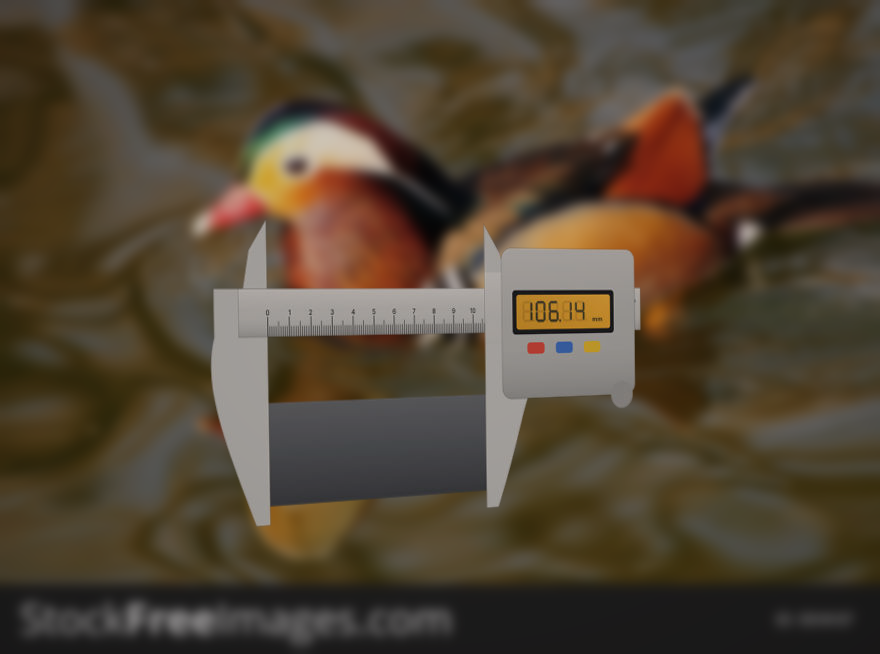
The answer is 106.14 mm
